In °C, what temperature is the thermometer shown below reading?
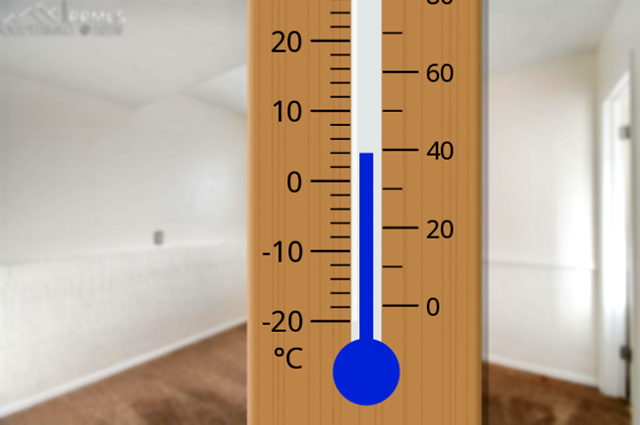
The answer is 4 °C
